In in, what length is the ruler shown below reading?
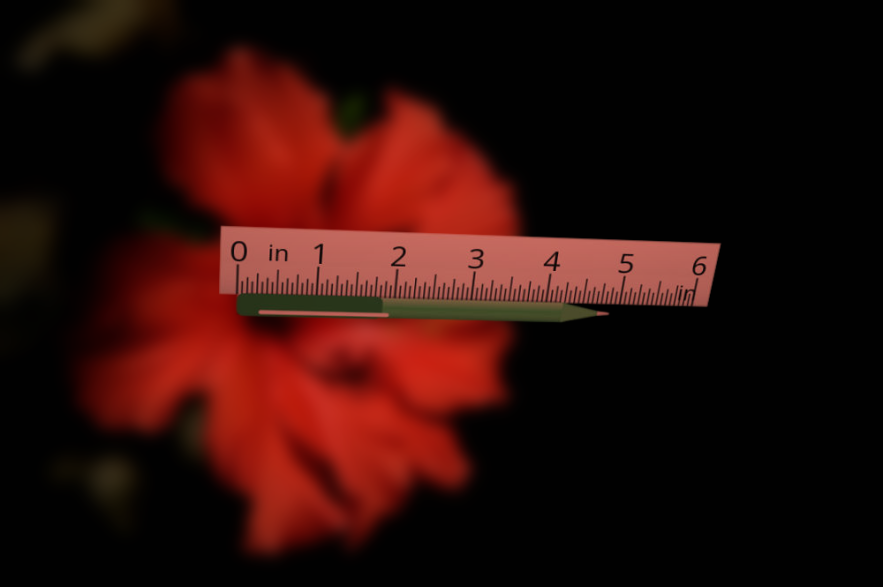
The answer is 4.875 in
